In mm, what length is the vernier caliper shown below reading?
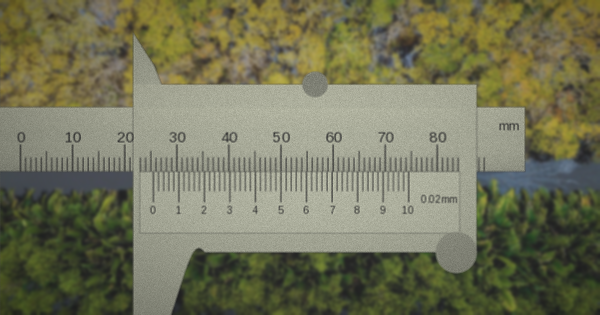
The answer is 25.5 mm
